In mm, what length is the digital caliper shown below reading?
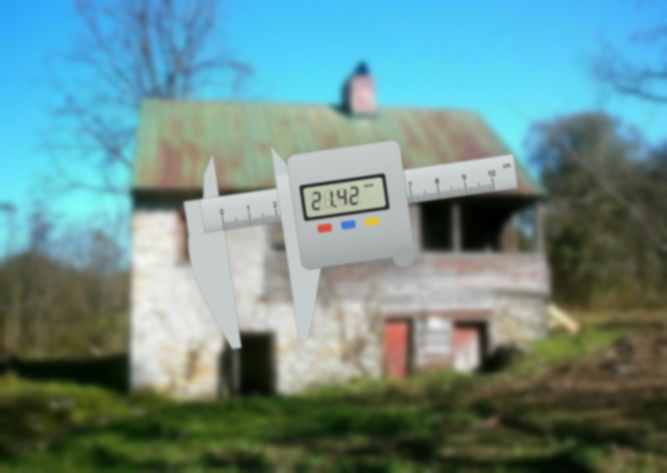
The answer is 21.42 mm
